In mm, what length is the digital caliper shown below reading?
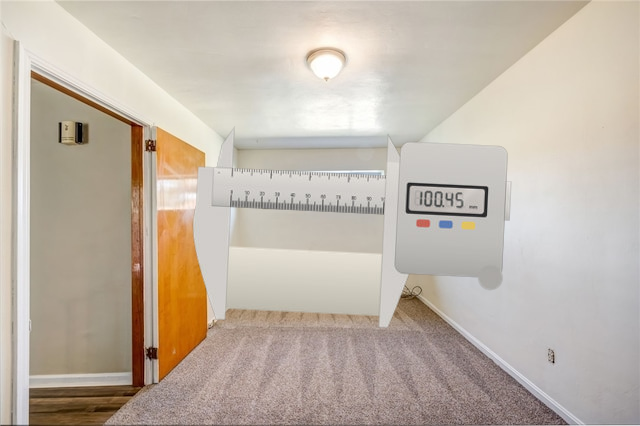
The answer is 100.45 mm
